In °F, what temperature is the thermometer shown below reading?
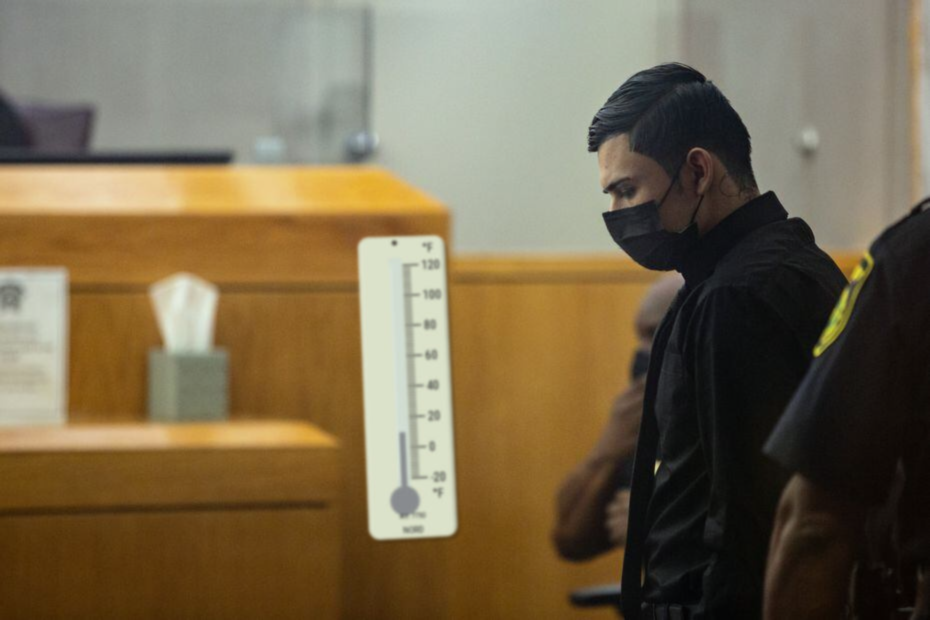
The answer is 10 °F
